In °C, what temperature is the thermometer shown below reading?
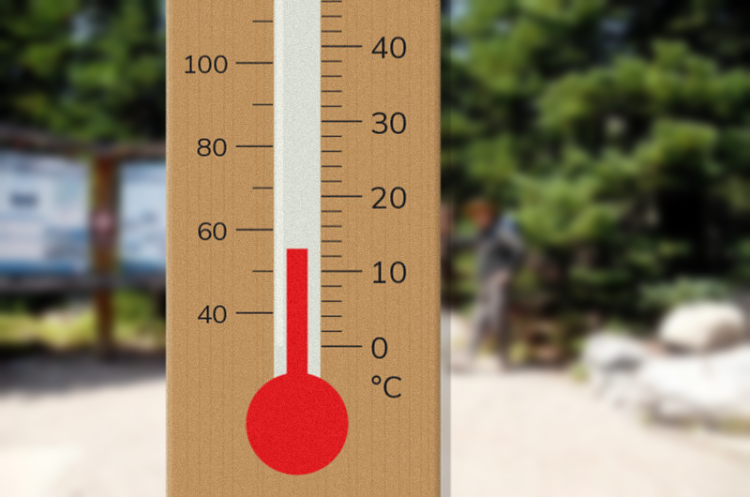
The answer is 13 °C
